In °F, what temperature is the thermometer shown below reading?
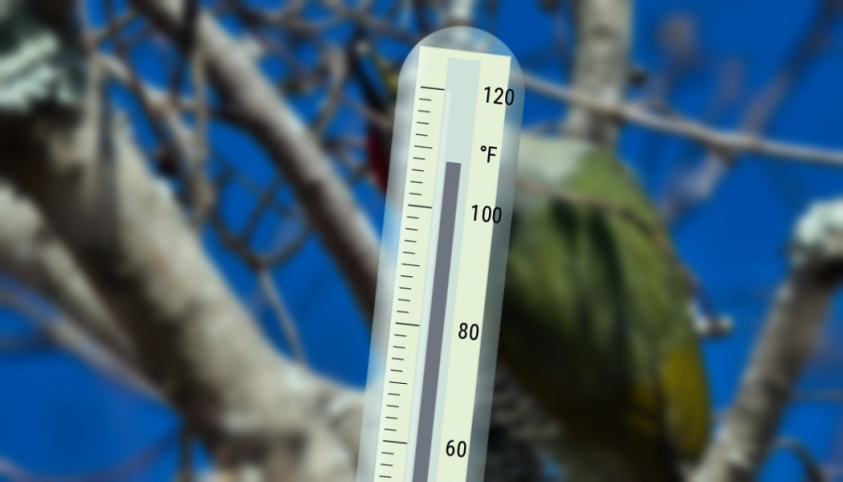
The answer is 108 °F
